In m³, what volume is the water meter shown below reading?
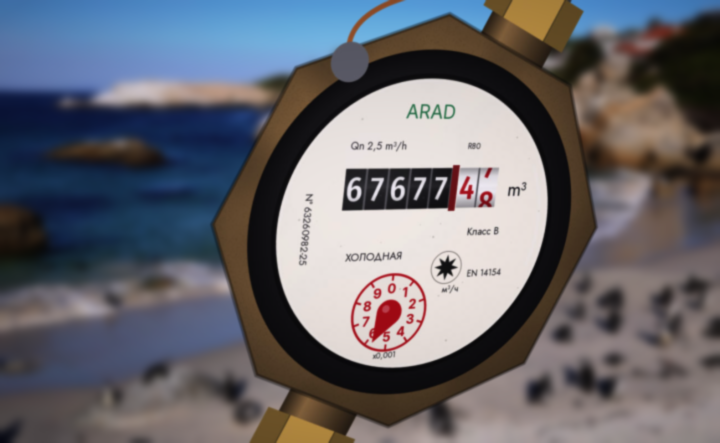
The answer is 67677.475 m³
